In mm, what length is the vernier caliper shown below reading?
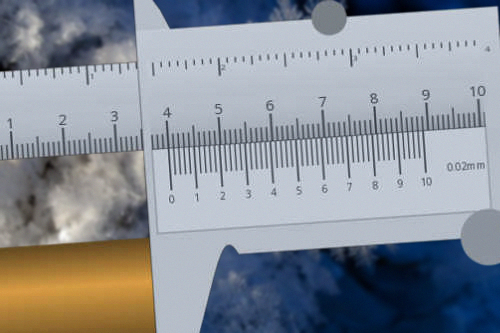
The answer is 40.0 mm
